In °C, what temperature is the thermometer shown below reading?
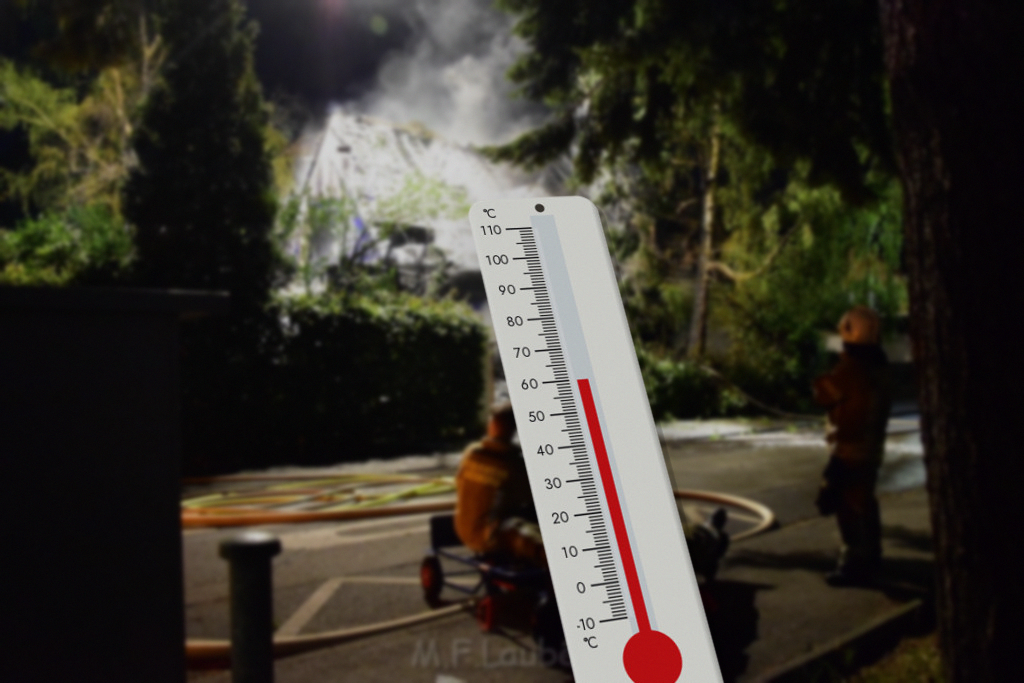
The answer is 60 °C
